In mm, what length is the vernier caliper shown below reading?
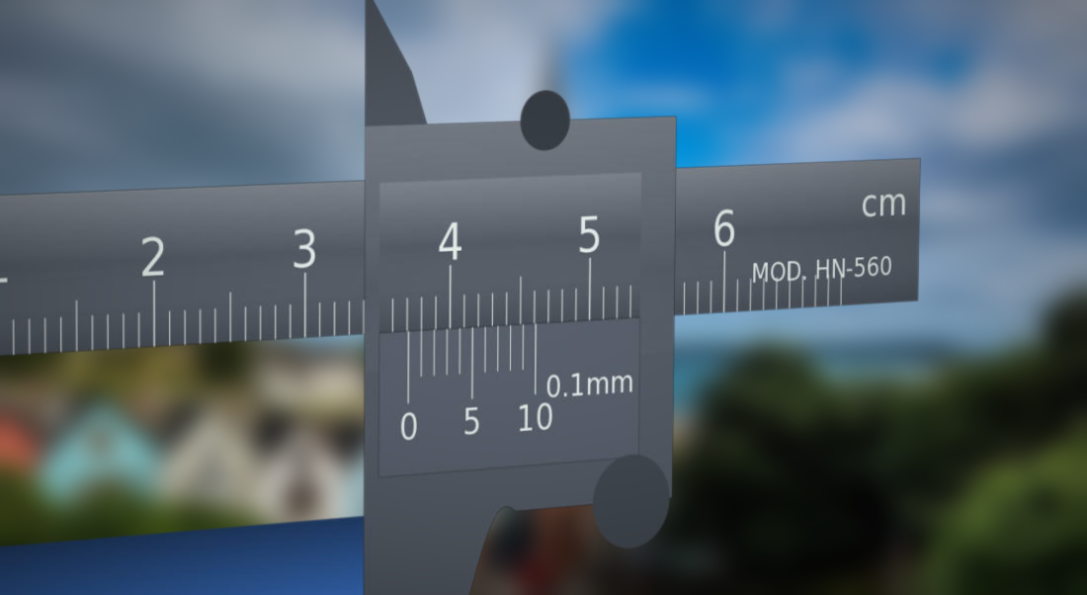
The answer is 37.1 mm
